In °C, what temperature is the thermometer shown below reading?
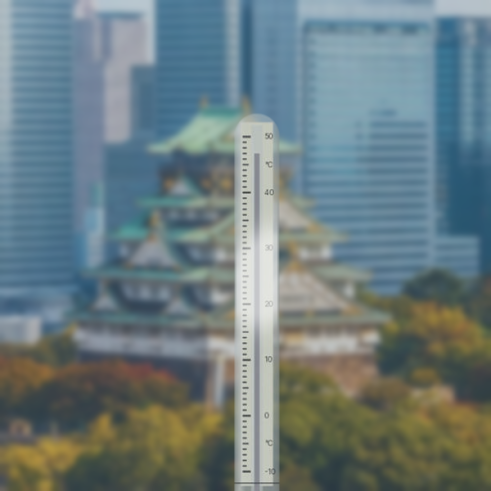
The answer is 47 °C
